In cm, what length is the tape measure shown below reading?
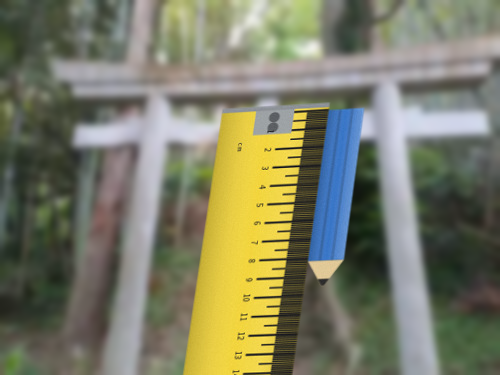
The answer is 9.5 cm
